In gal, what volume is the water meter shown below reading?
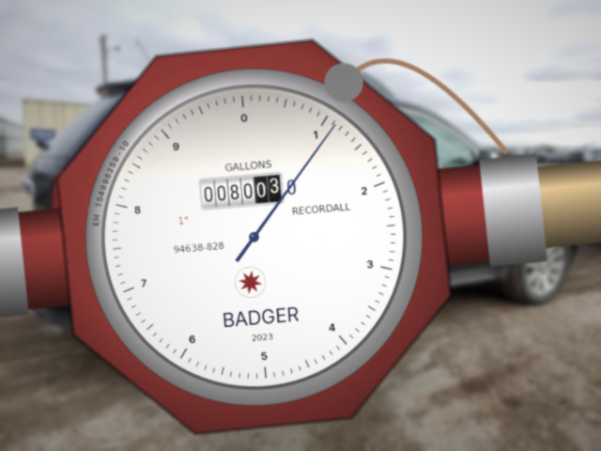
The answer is 80031.1 gal
